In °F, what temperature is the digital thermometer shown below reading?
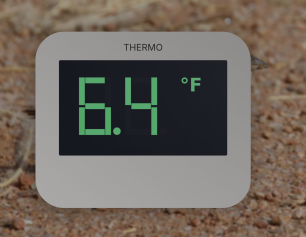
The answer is 6.4 °F
